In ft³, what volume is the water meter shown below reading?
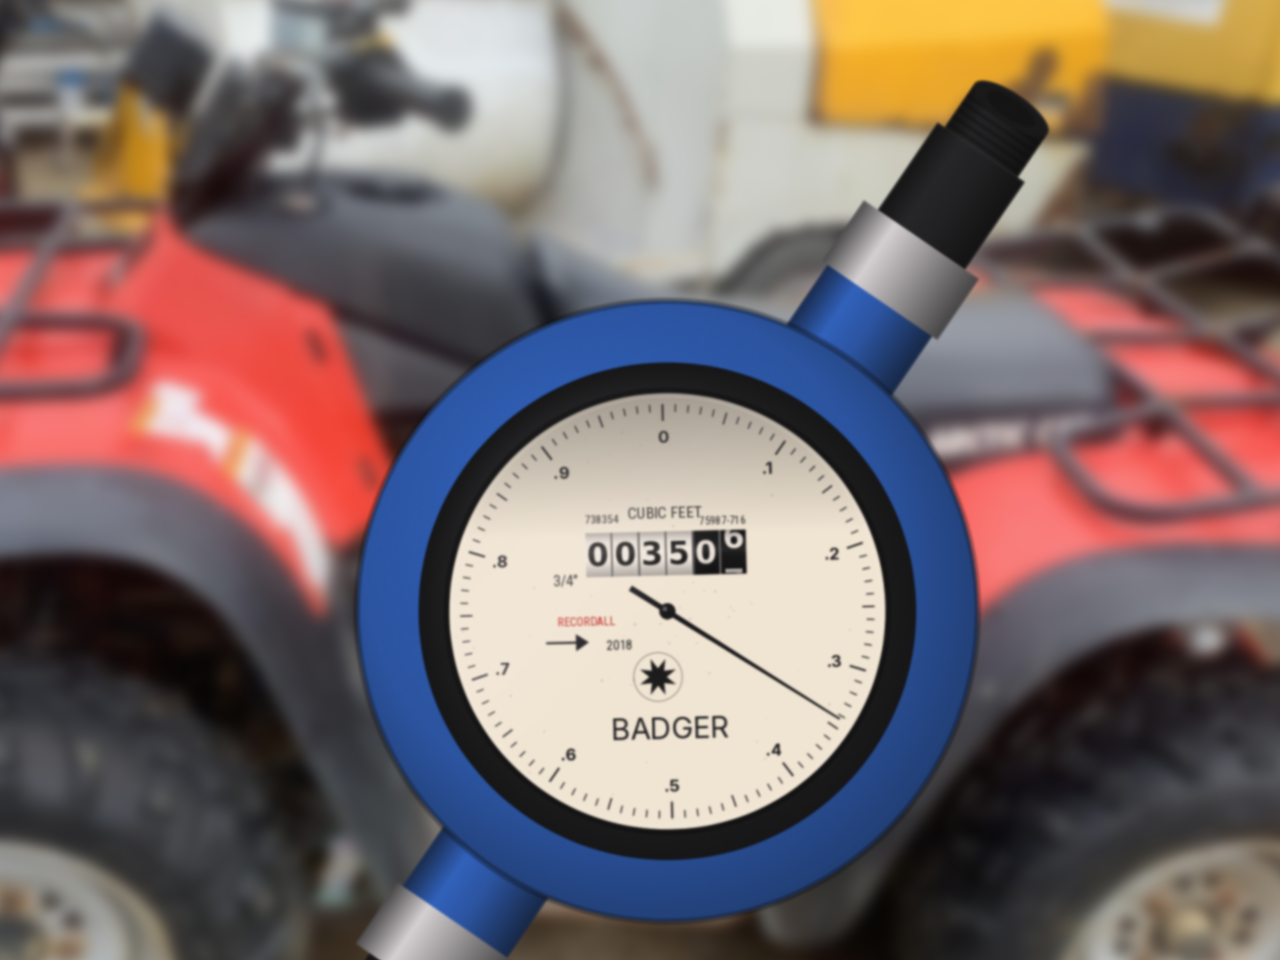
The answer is 3506.34 ft³
